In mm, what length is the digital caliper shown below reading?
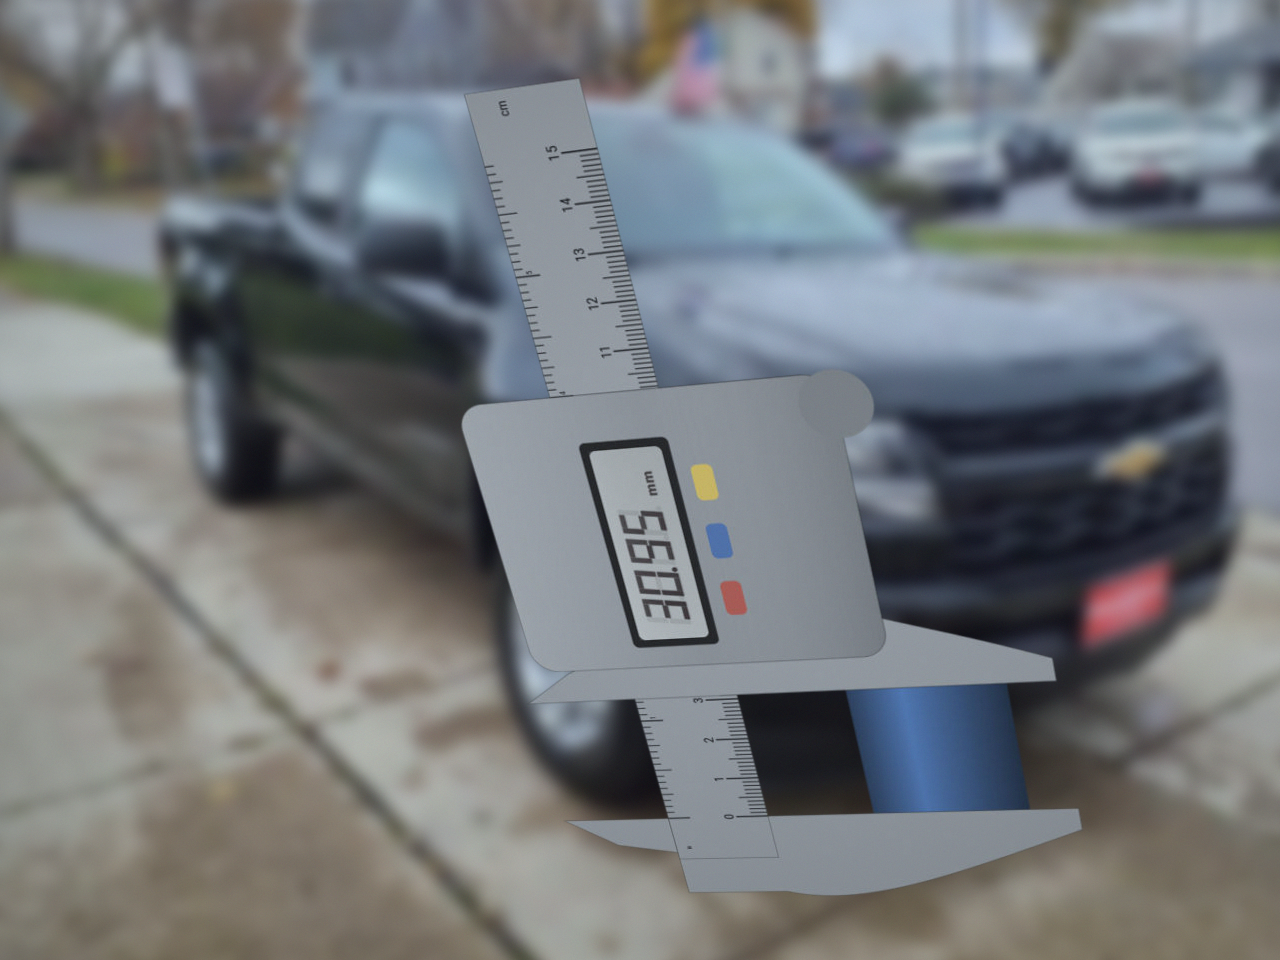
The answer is 30.95 mm
